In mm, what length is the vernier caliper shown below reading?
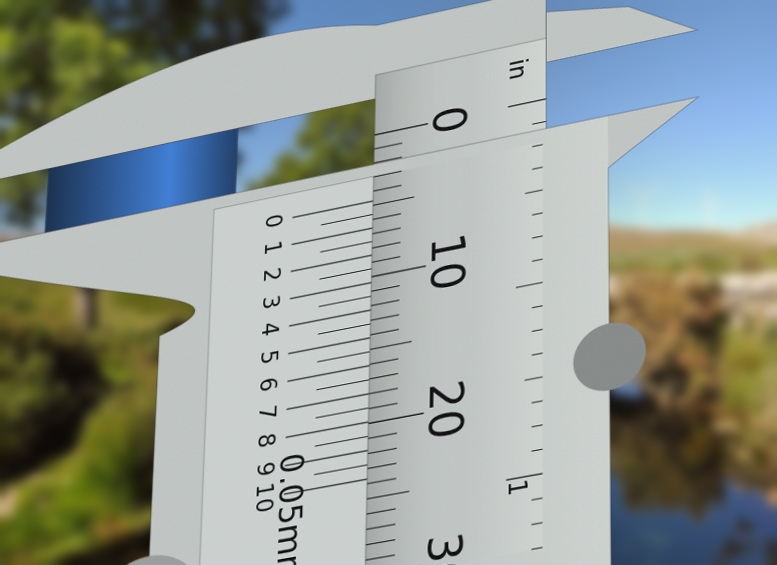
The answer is 4.7 mm
